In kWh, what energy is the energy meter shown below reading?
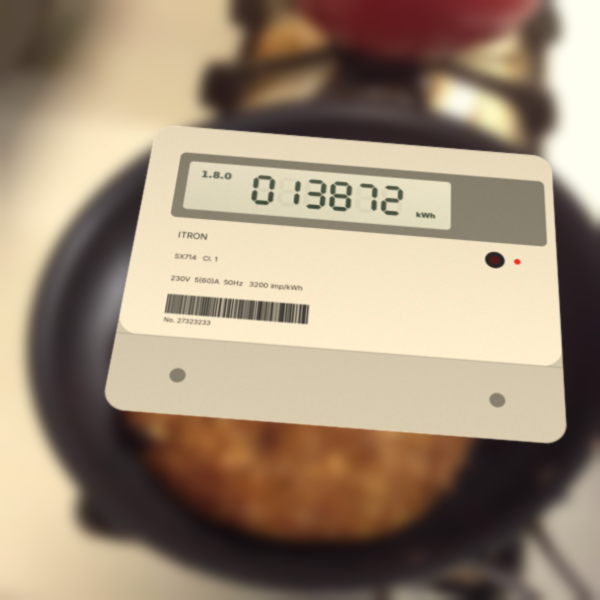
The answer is 13872 kWh
